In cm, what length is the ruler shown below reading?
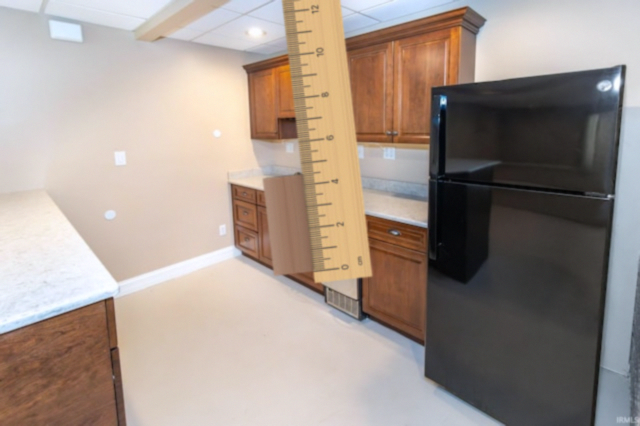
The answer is 4.5 cm
